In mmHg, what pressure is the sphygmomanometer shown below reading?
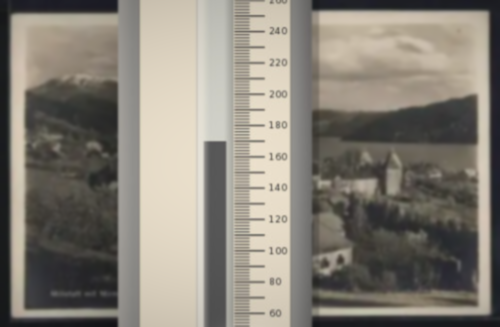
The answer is 170 mmHg
